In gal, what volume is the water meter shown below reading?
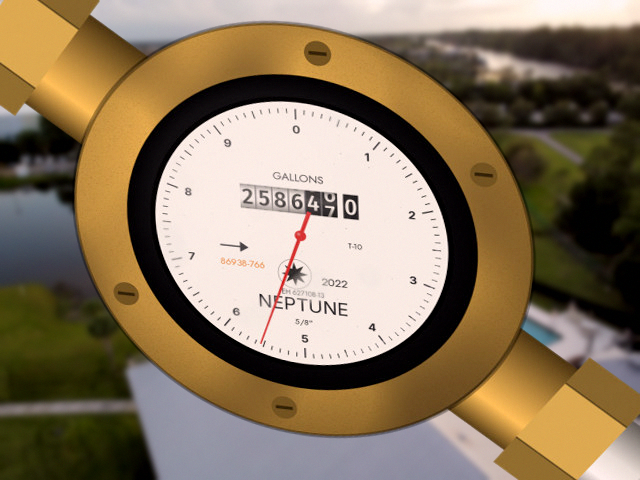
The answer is 2586465.5 gal
